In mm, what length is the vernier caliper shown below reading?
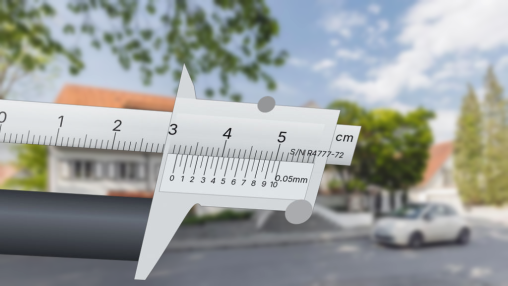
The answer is 31.8 mm
